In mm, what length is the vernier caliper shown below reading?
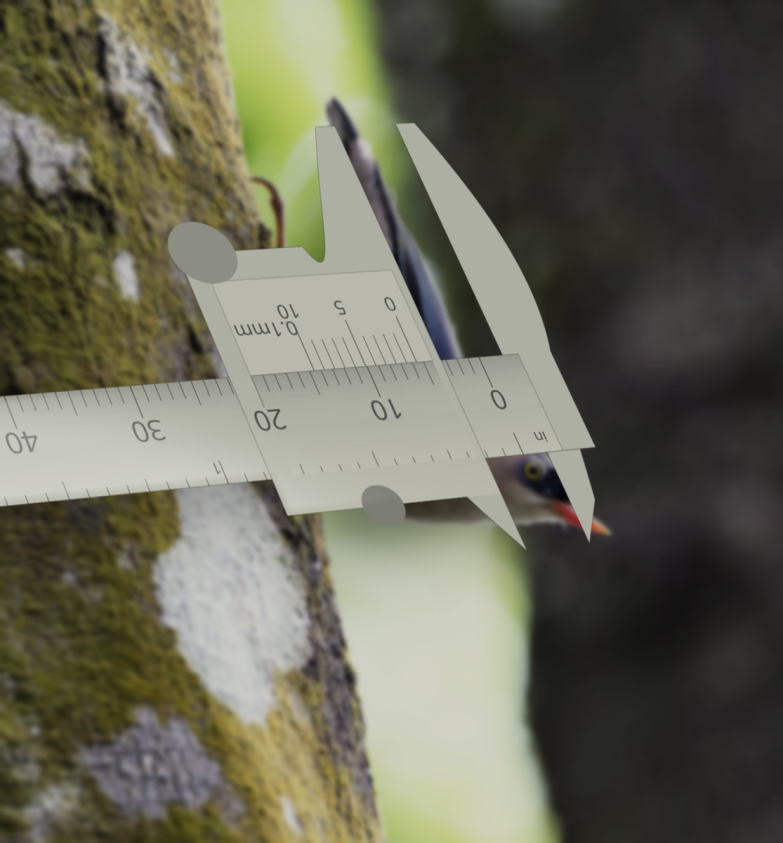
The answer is 5.6 mm
